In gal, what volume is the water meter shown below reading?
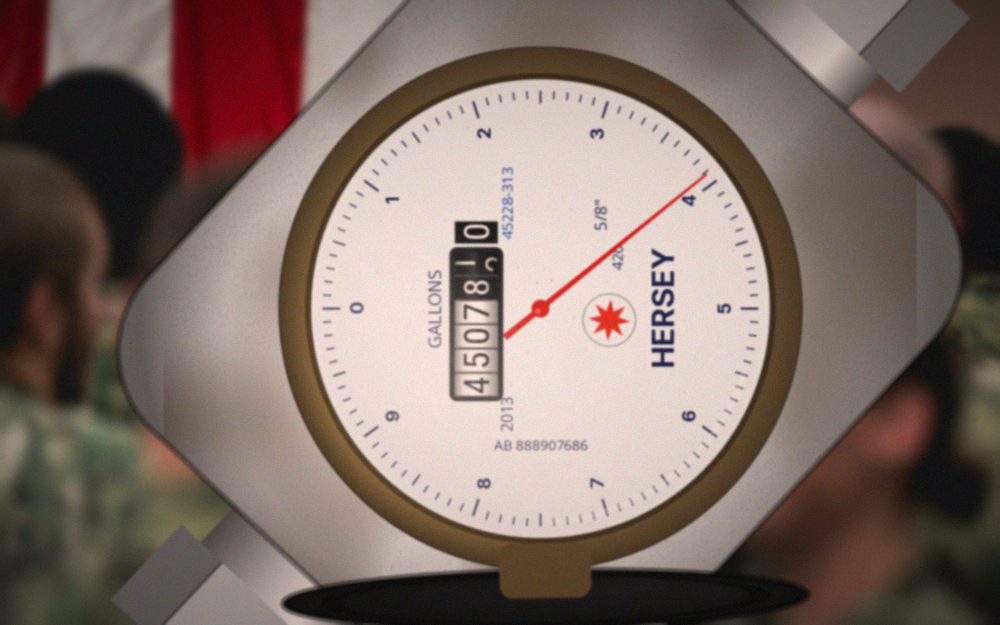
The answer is 4507813.9 gal
